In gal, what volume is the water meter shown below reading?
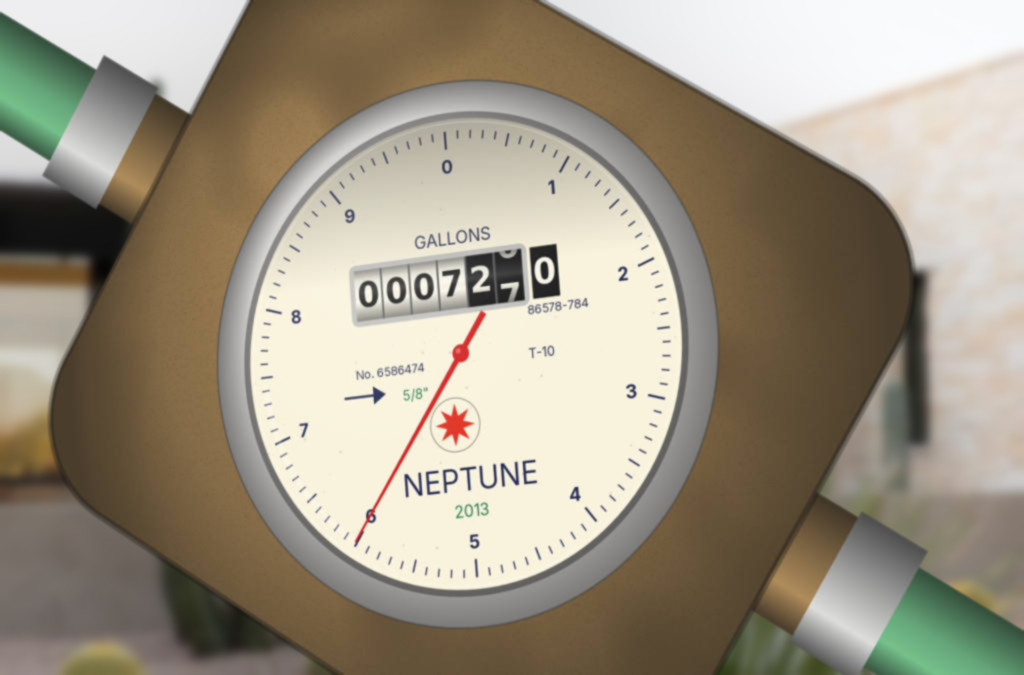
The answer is 7266.0 gal
